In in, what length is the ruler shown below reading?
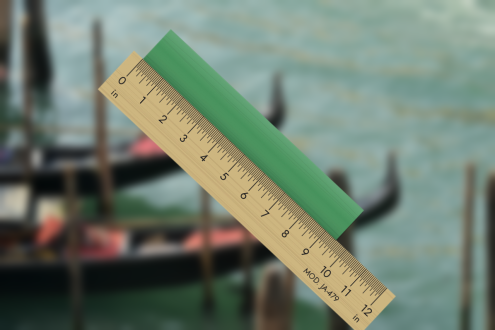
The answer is 9.5 in
